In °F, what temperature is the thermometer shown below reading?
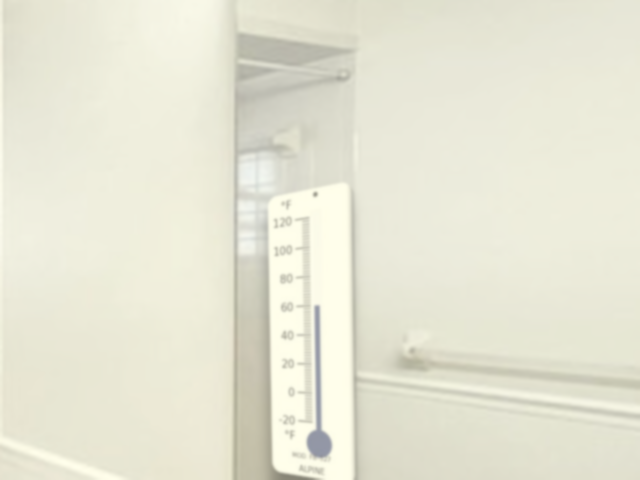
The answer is 60 °F
